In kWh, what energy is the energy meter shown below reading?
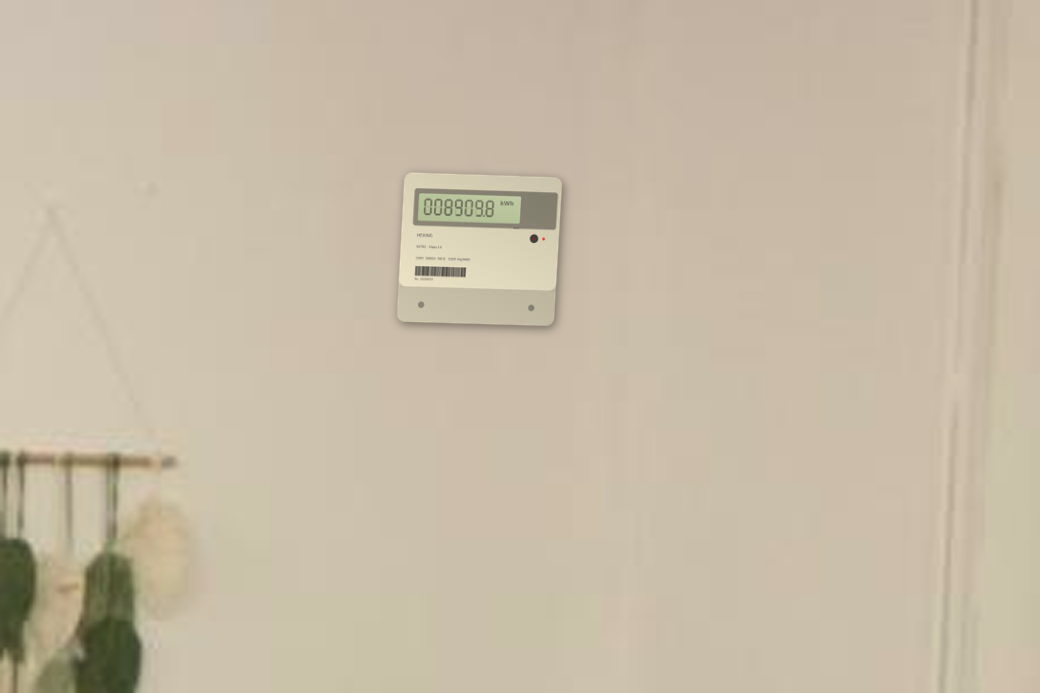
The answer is 8909.8 kWh
